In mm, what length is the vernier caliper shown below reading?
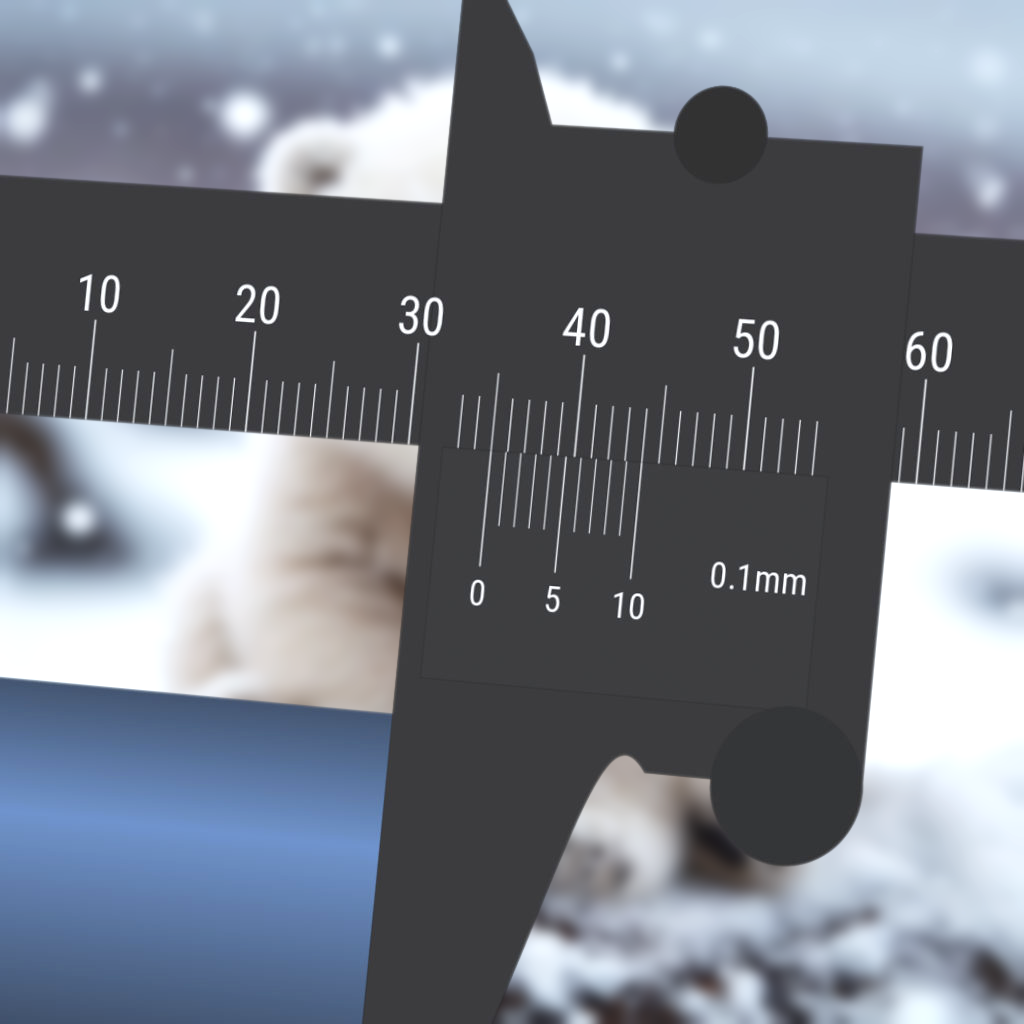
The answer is 35.0 mm
